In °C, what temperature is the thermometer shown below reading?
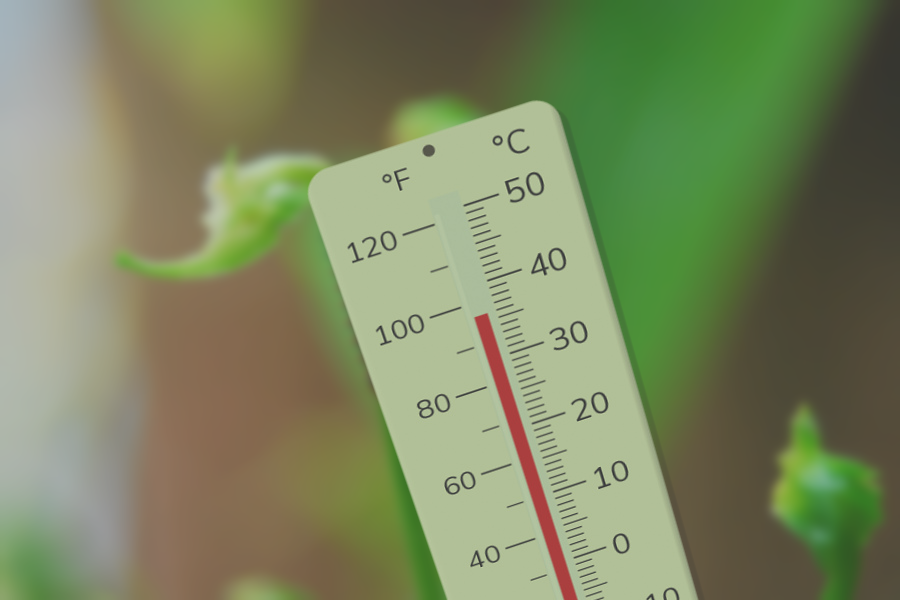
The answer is 36 °C
